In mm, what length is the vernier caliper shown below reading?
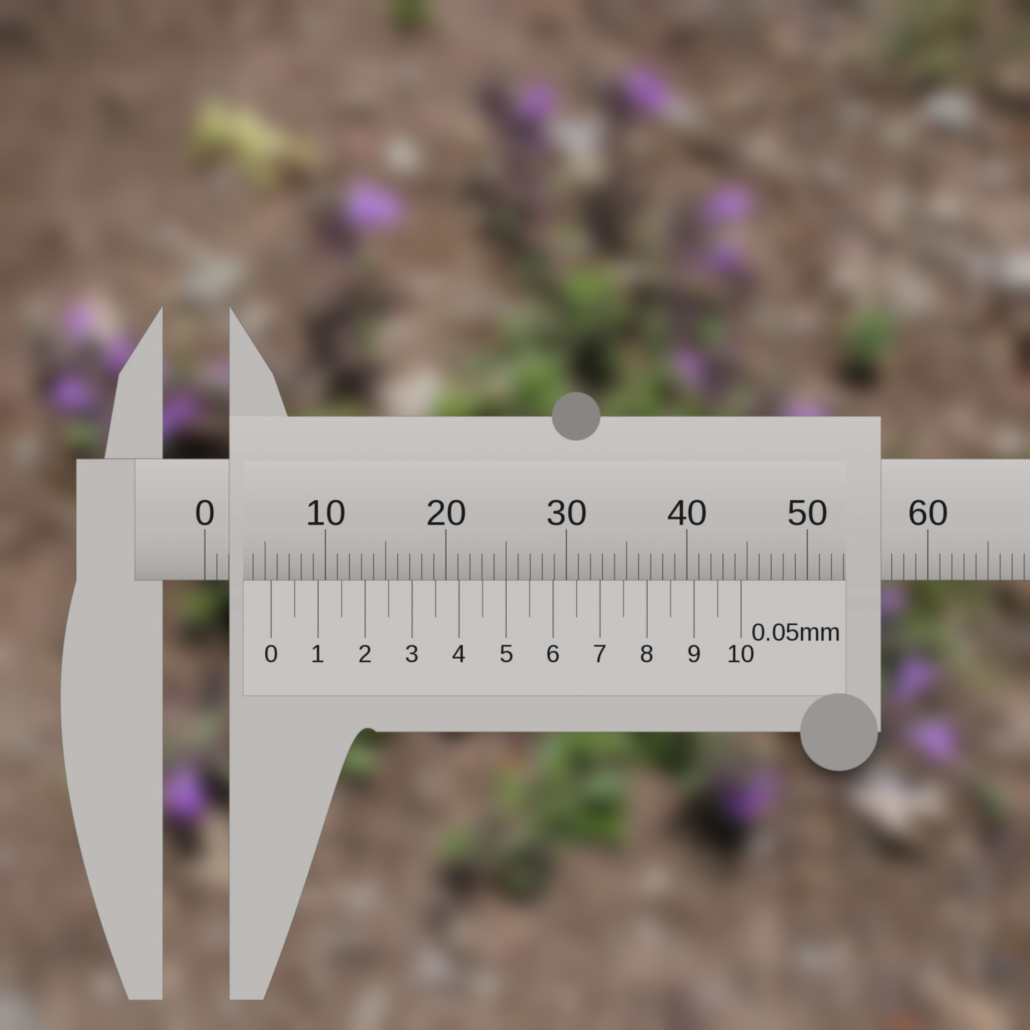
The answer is 5.5 mm
